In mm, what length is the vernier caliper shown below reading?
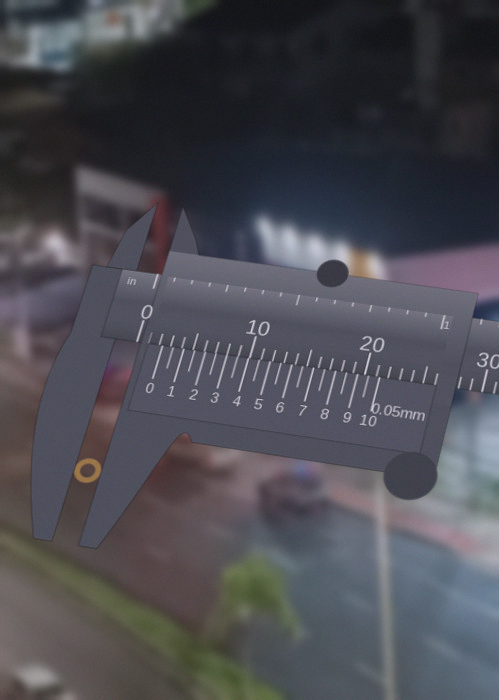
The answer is 2.3 mm
